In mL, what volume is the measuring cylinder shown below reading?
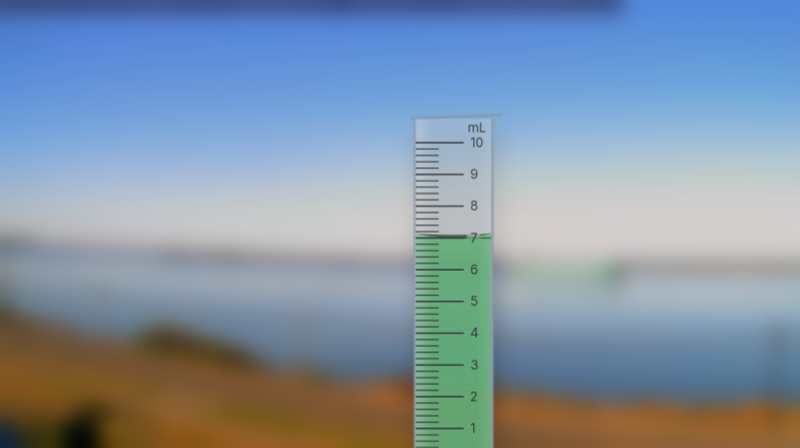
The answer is 7 mL
